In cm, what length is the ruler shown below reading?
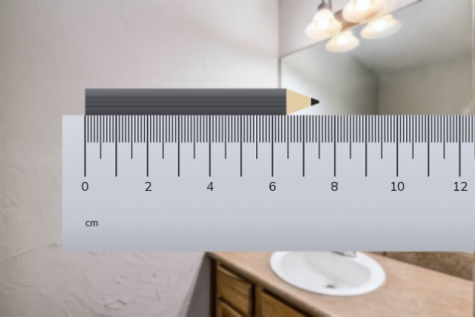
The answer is 7.5 cm
